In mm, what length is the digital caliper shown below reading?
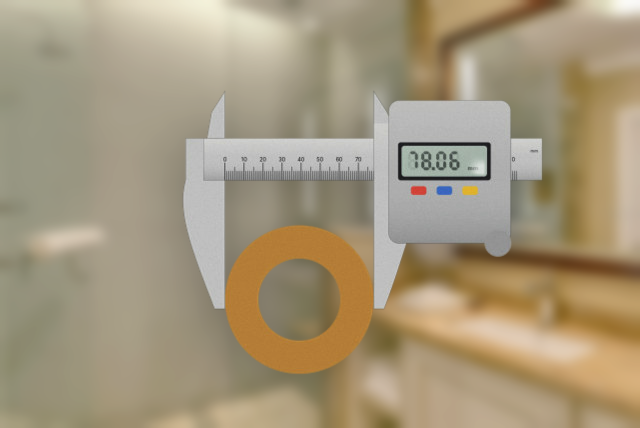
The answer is 78.06 mm
